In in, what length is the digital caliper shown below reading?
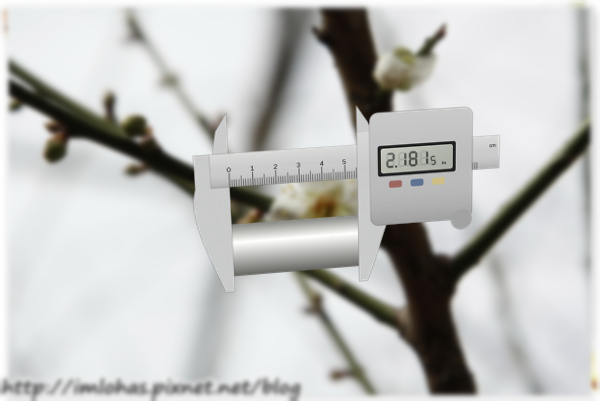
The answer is 2.1815 in
